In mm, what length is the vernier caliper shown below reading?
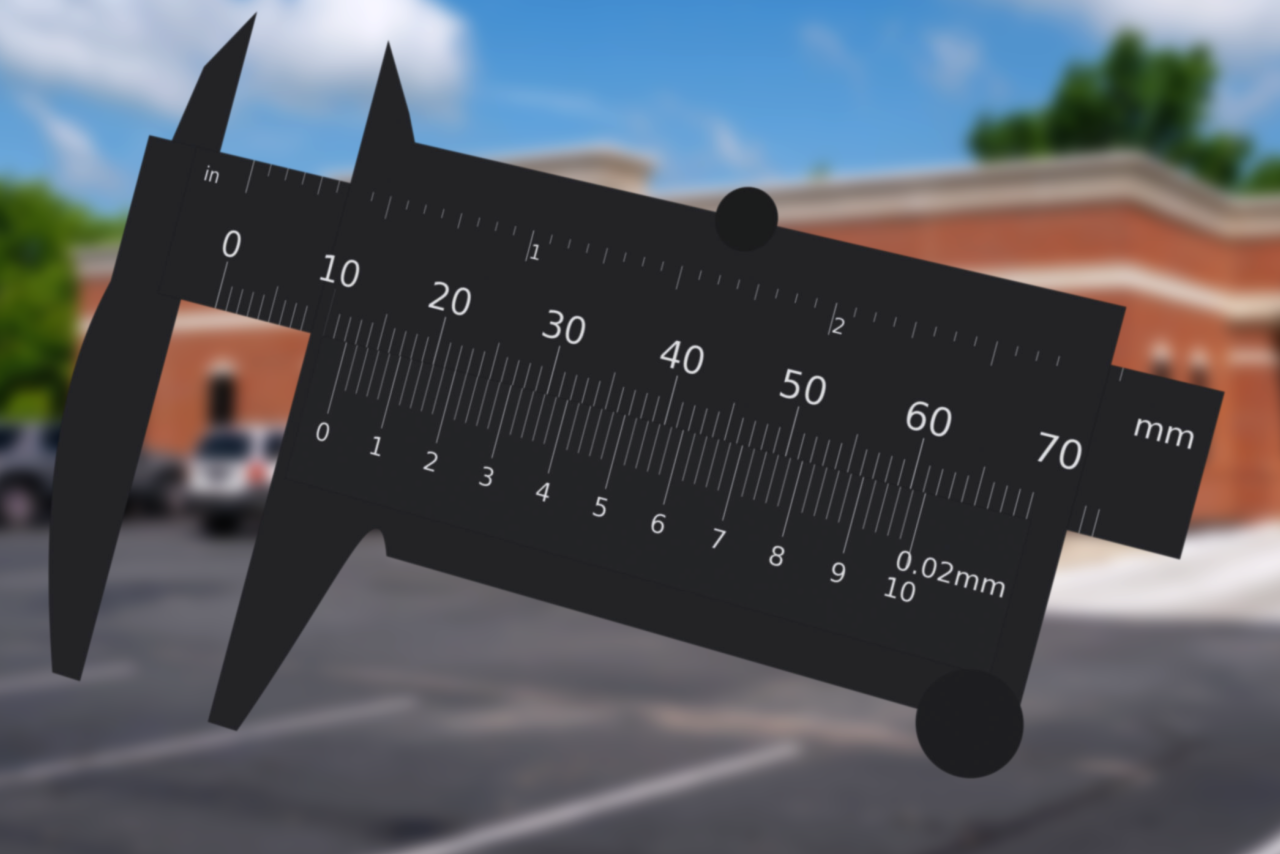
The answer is 12.2 mm
